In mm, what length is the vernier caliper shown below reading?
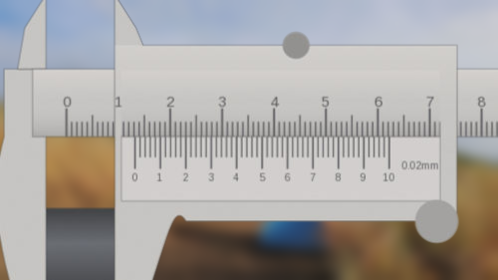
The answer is 13.2 mm
